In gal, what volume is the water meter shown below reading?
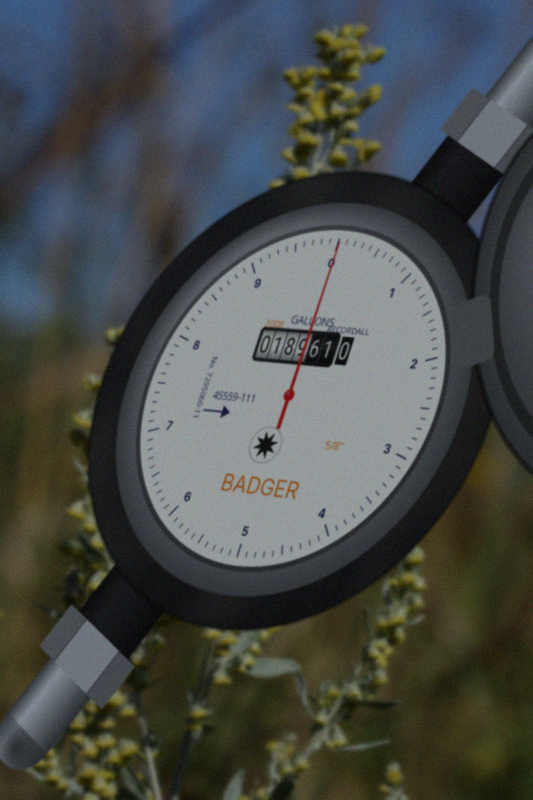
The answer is 189610.0 gal
